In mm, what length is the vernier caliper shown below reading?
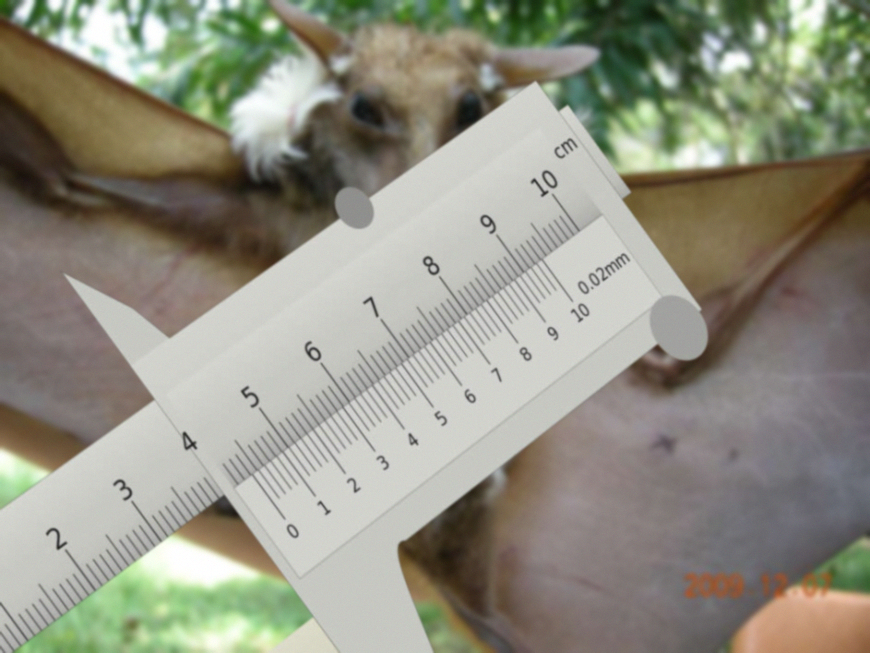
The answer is 44.2 mm
